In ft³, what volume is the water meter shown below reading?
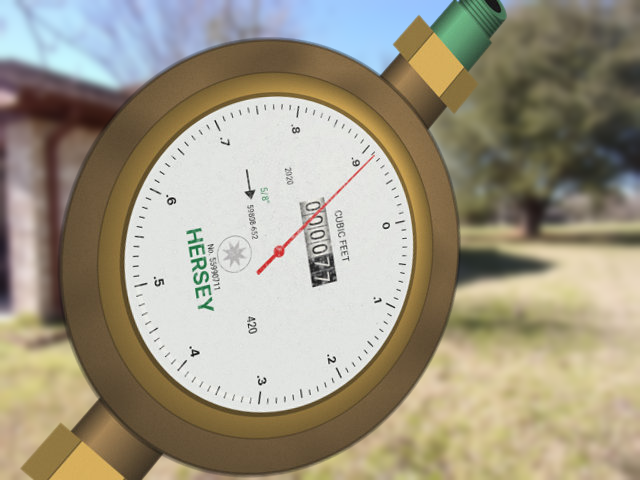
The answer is 76.91 ft³
